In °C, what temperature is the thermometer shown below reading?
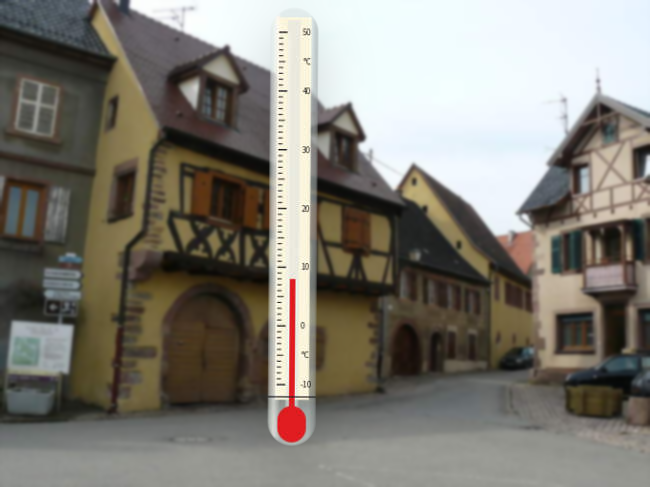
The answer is 8 °C
